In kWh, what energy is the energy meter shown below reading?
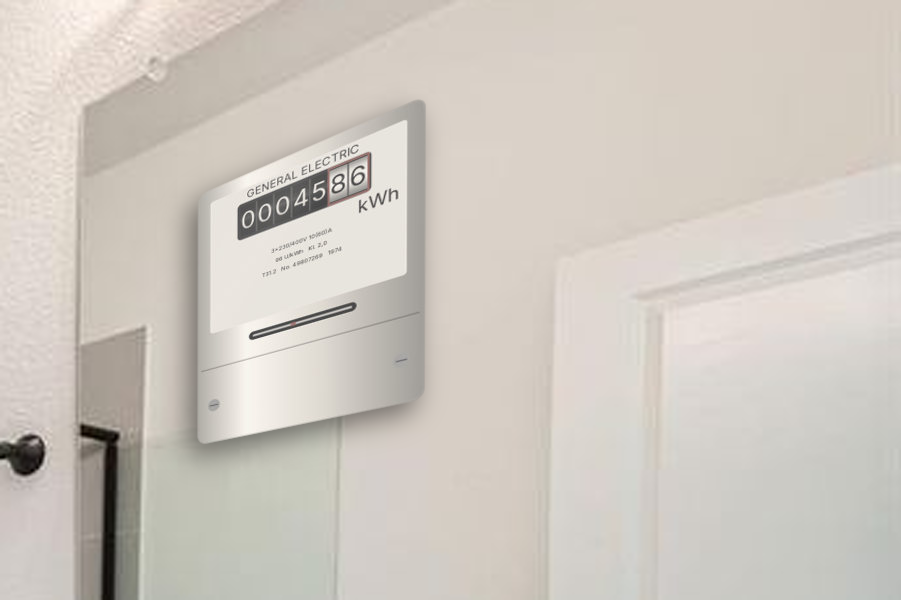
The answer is 45.86 kWh
